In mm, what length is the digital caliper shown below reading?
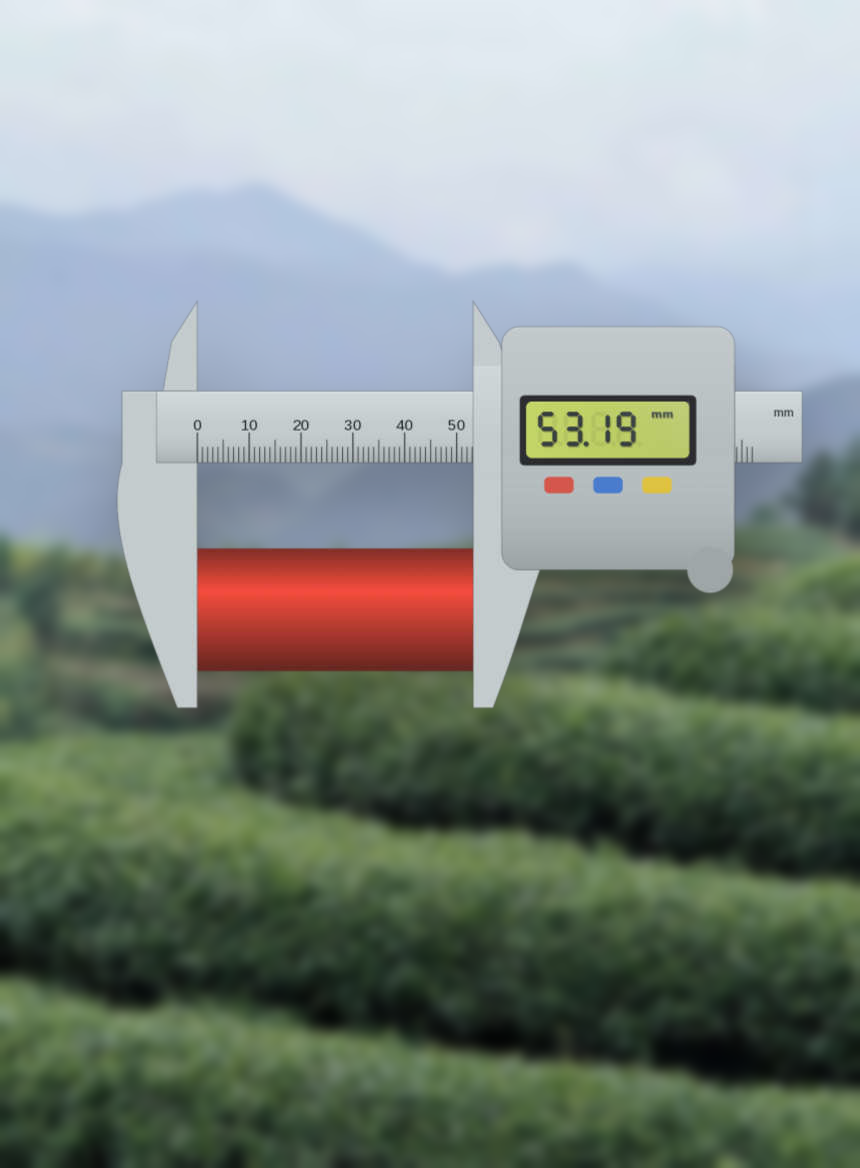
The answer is 53.19 mm
